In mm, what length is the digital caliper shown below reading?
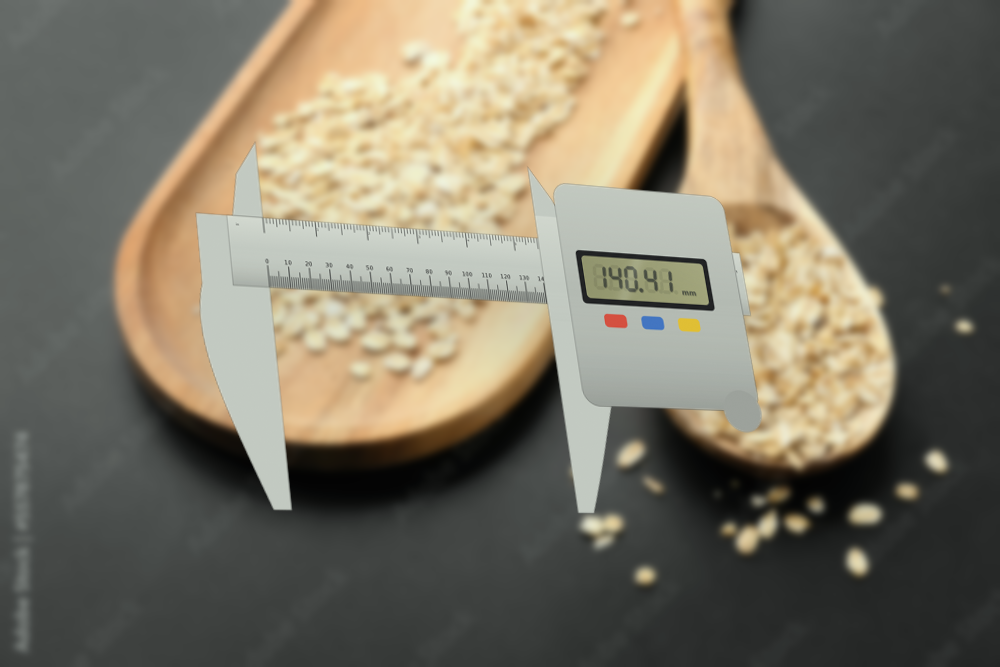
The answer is 140.41 mm
